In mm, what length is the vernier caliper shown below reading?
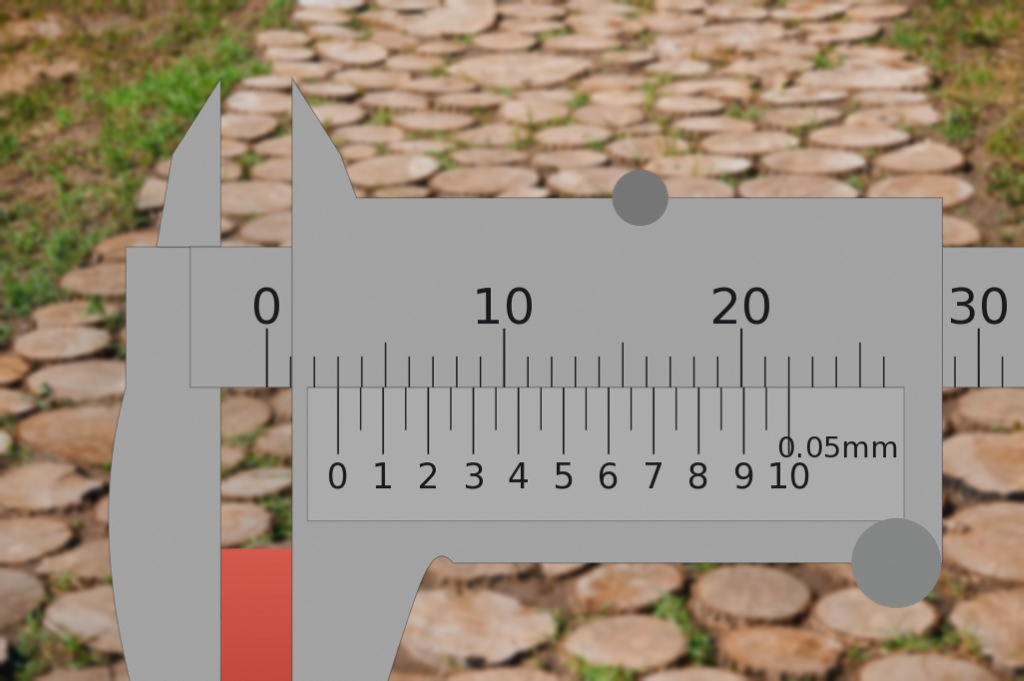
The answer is 3.00 mm
